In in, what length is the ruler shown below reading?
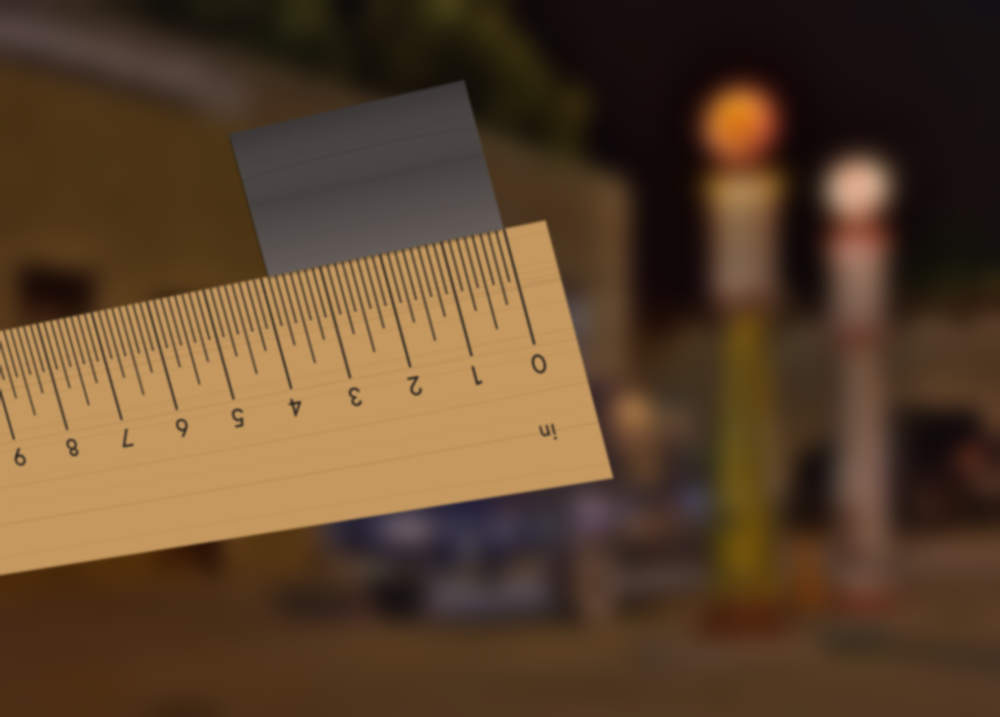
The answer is 3.875 in
